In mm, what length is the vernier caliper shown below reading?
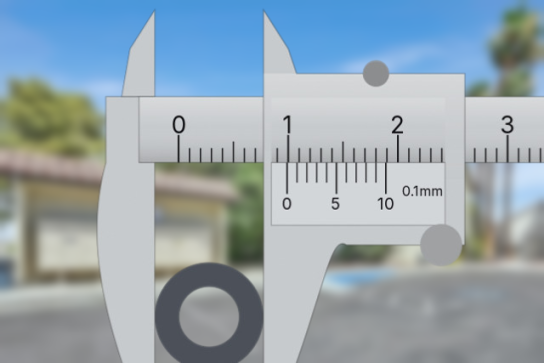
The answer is 9.9 mm
